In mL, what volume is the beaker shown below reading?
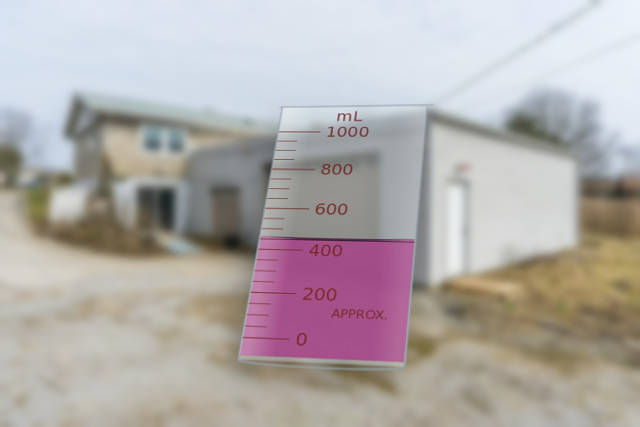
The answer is 450 mL
